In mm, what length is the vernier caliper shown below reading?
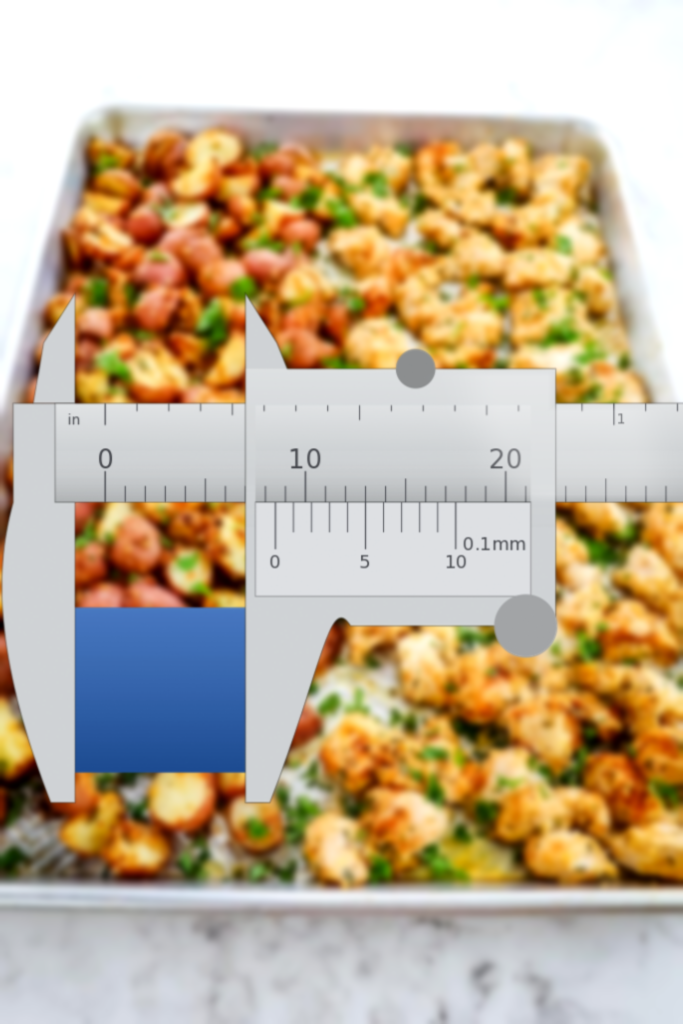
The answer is 8.5 mm
